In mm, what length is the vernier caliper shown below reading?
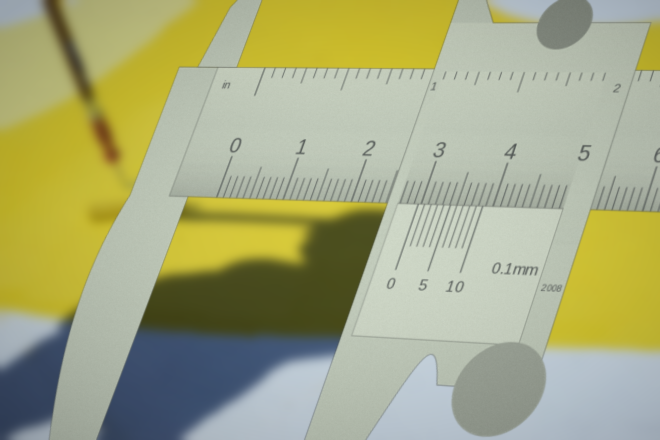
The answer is 29.6 mm
